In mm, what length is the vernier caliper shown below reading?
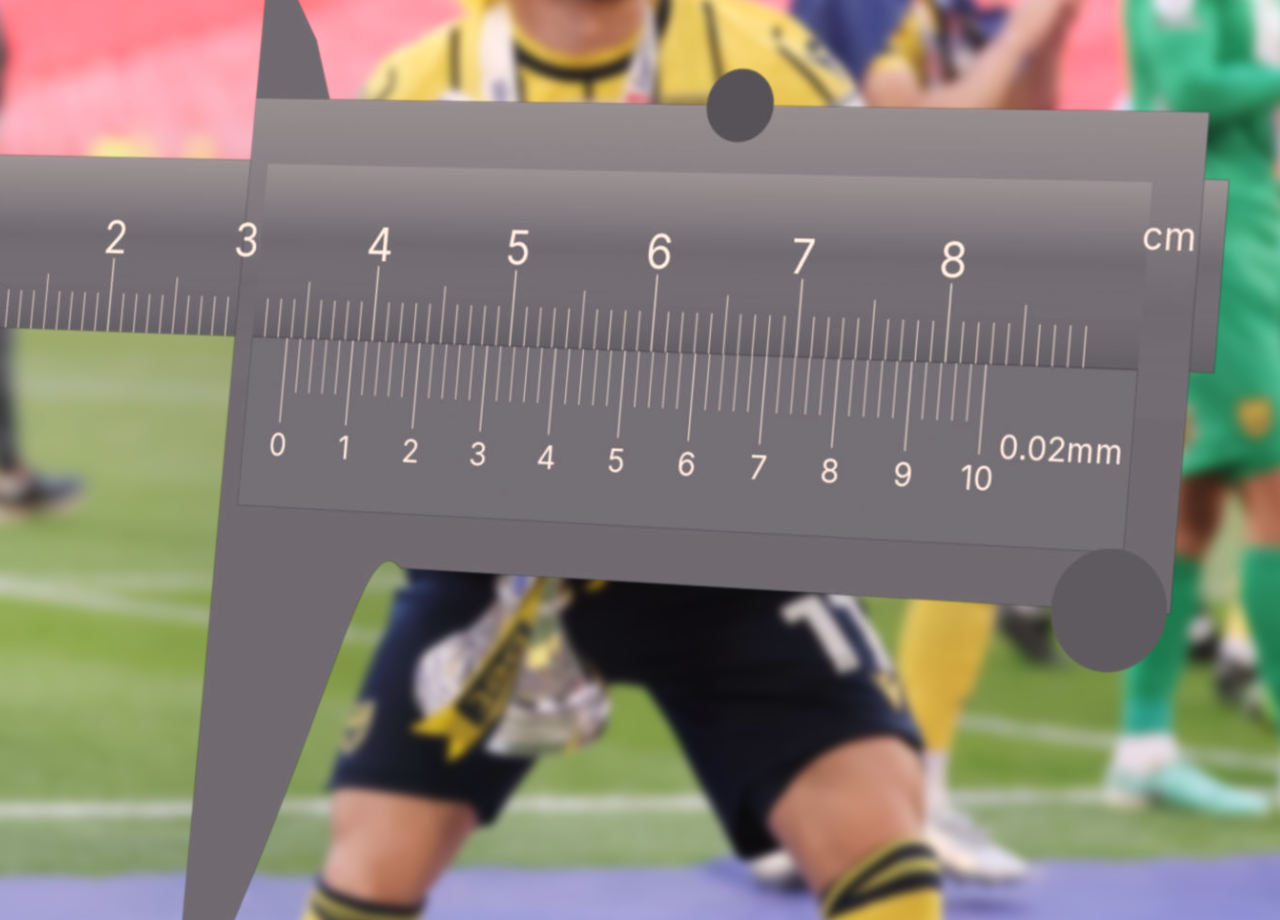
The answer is 33.7 mm
